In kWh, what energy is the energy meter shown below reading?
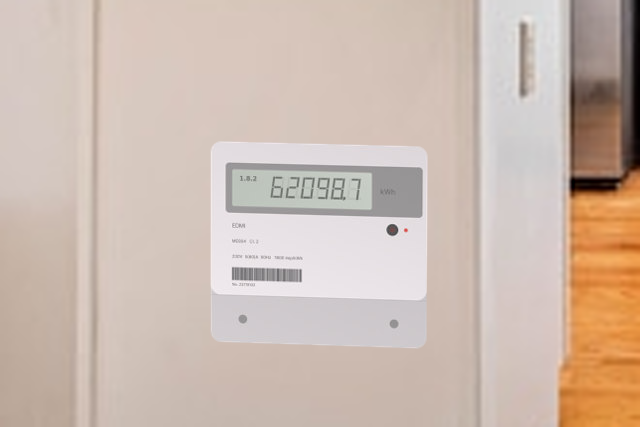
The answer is 62098.7 kWh
